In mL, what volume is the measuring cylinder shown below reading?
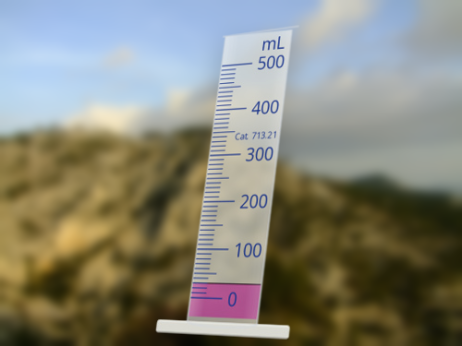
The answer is 30 mL
